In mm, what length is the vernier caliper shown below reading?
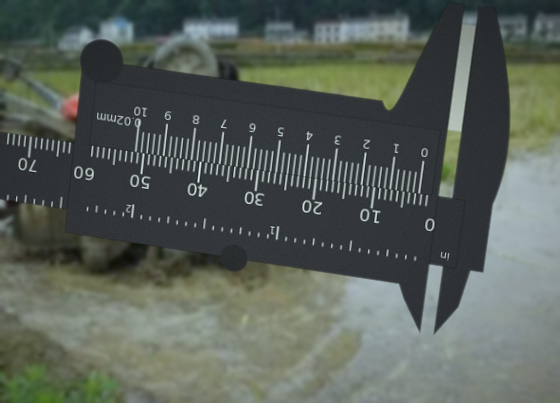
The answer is 2.4 mm
